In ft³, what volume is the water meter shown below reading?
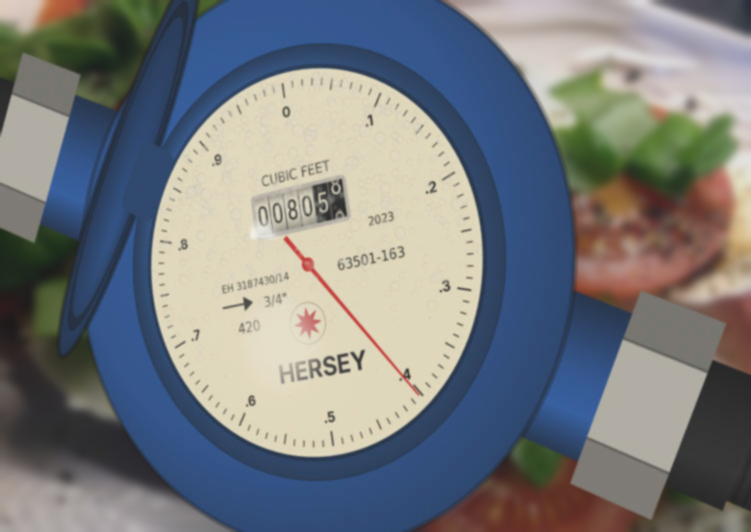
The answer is 8058.40 ft³
